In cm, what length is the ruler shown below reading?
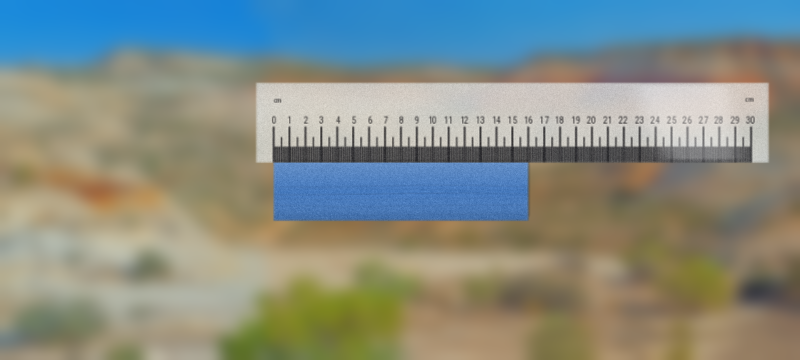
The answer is 16 cm
